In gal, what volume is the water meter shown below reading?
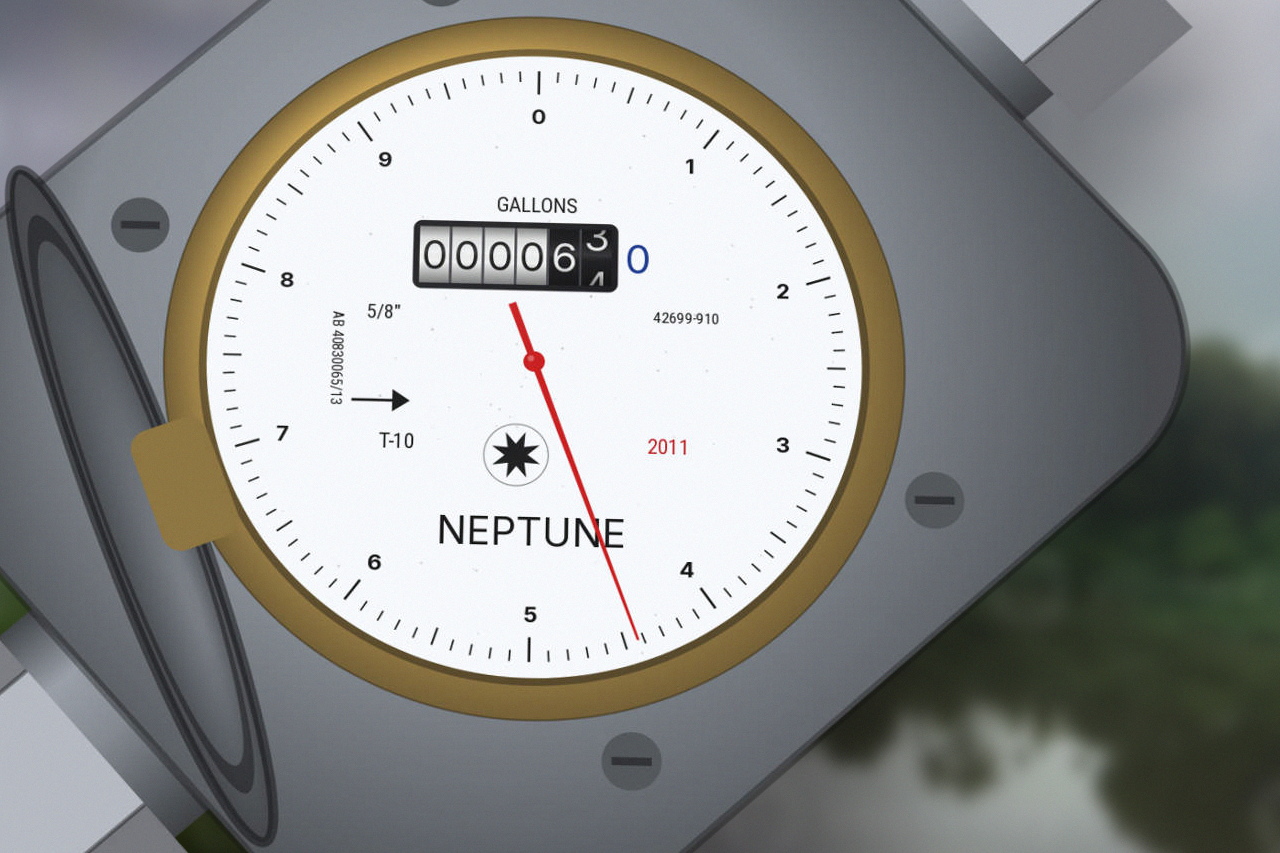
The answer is 634.4 gal
